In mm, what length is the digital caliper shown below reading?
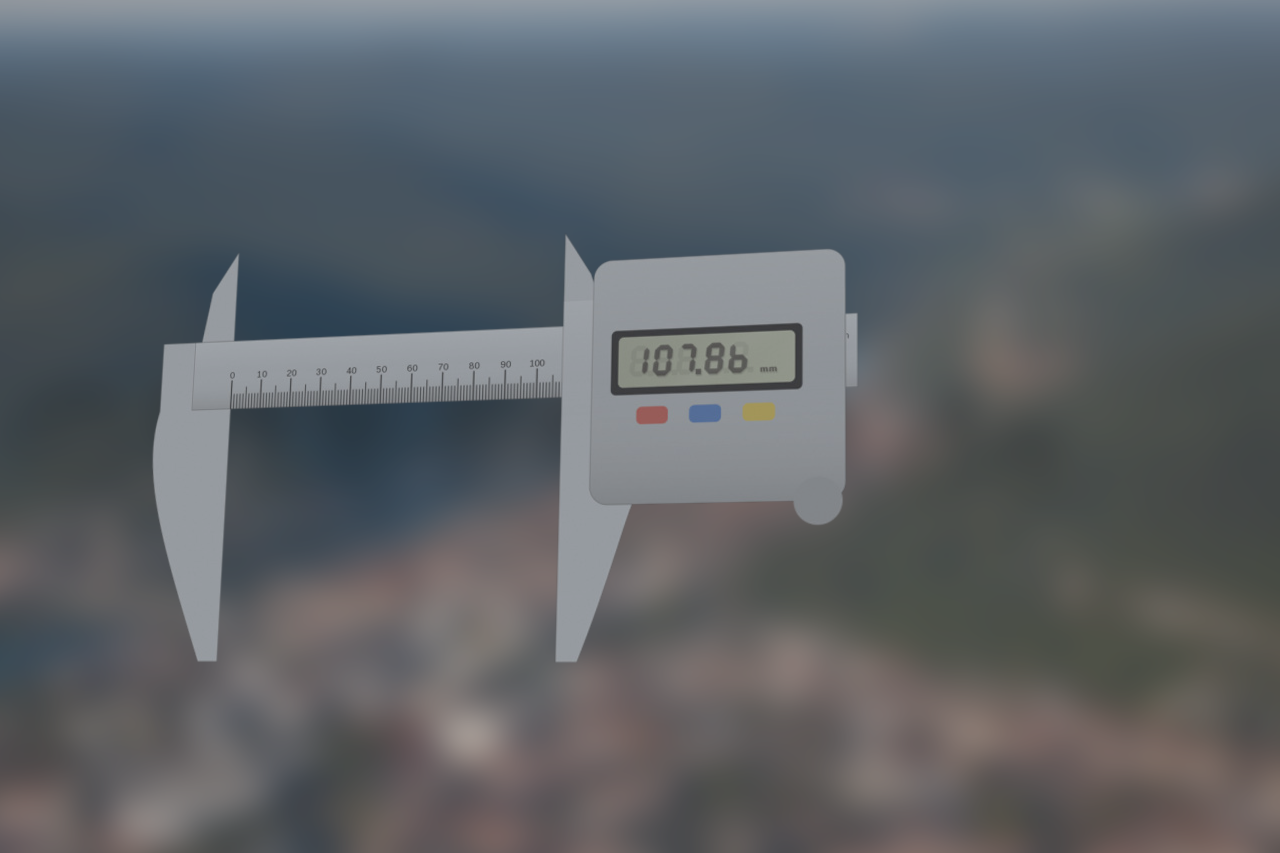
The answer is 107.86 mm
